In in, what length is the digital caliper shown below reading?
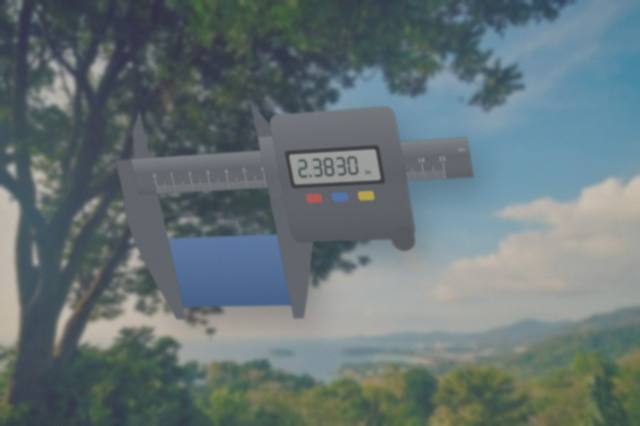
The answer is 2.3830 in
